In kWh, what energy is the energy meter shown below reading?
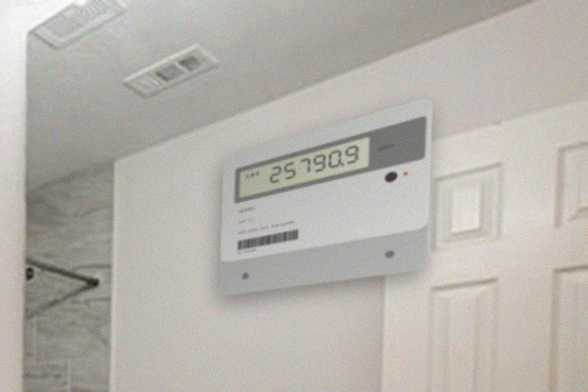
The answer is 25790.9 kWh
